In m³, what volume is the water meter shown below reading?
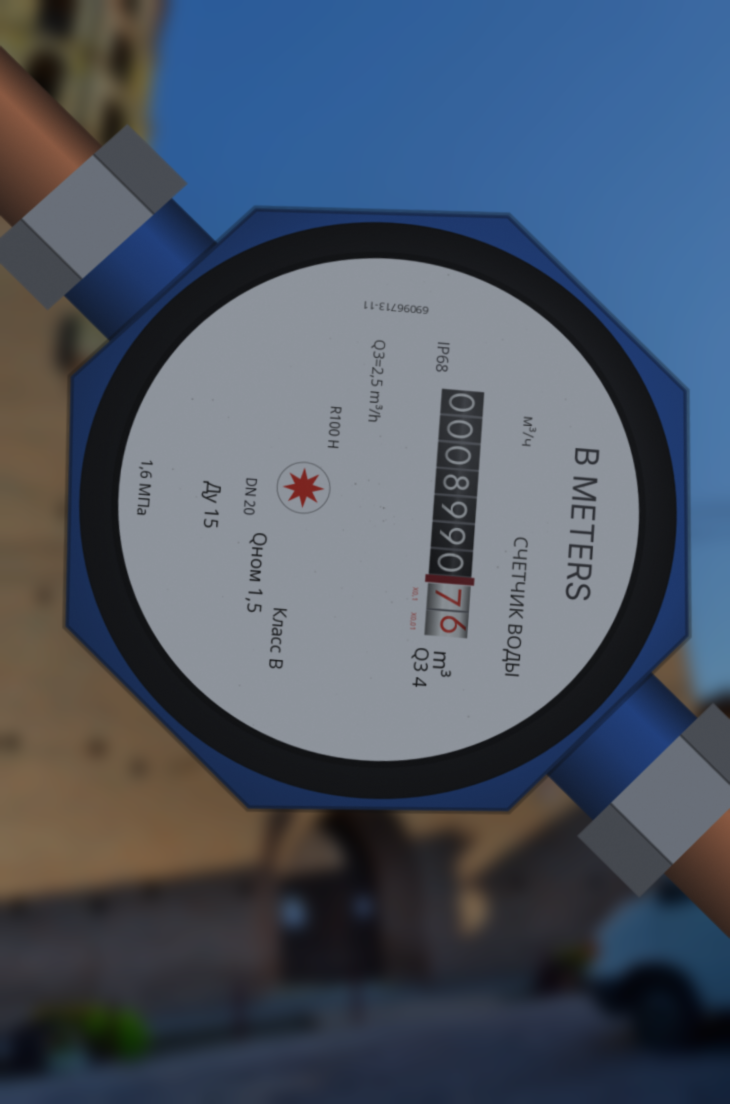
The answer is 8990.76 m³
